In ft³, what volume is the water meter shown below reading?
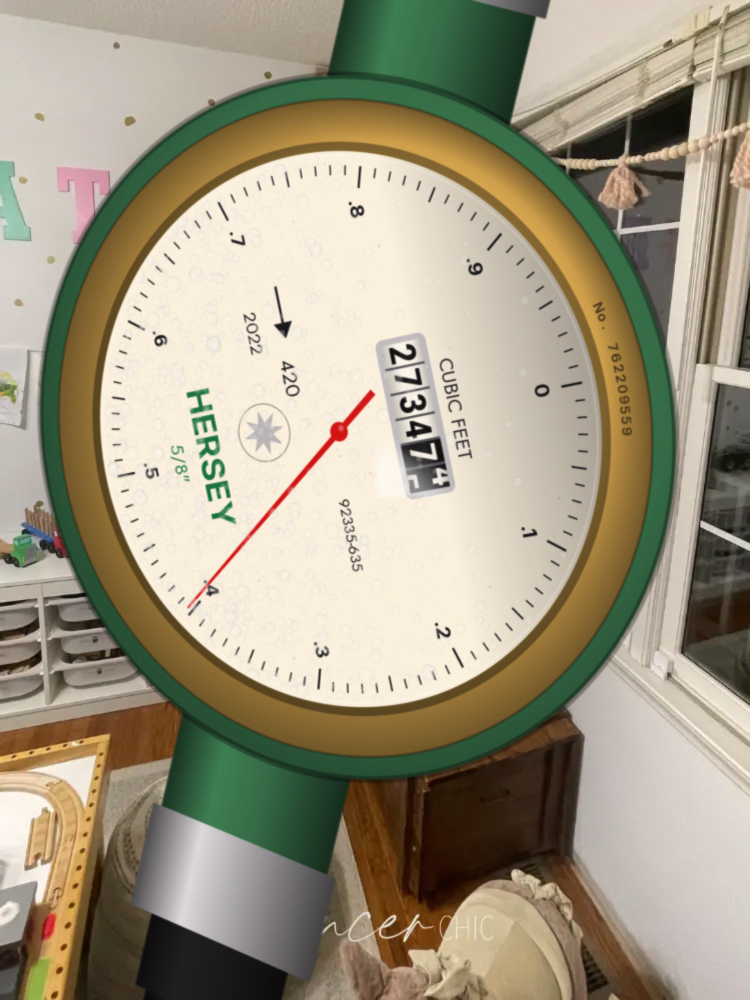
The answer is 273474.40 ft³
